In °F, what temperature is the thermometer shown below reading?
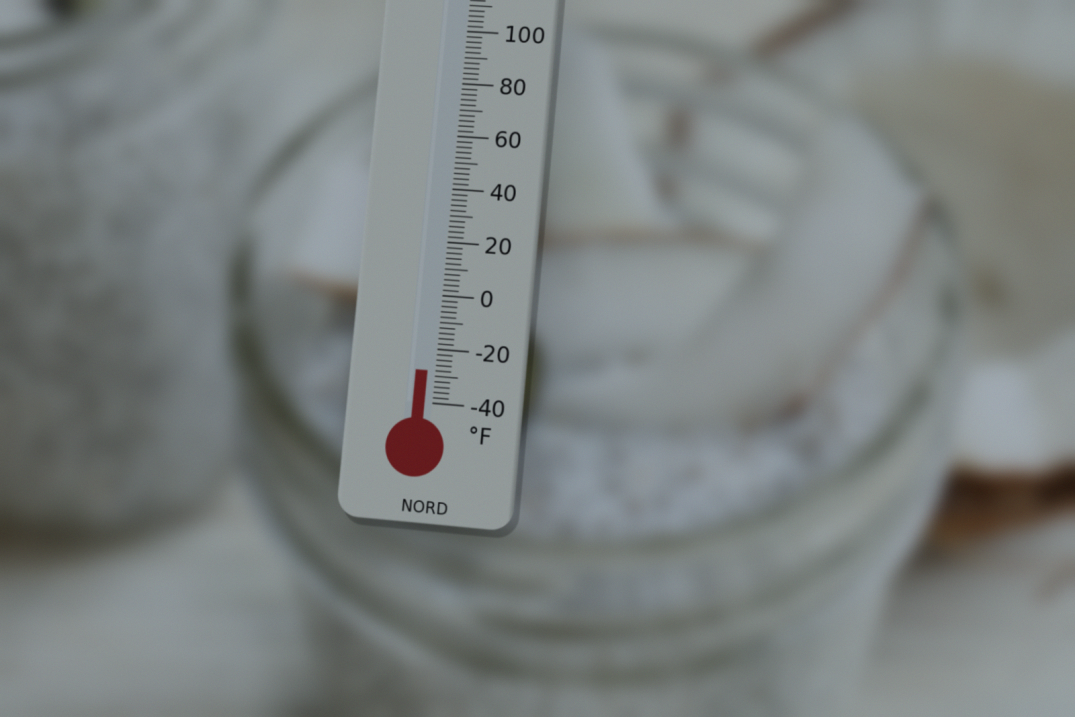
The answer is -28 °F
